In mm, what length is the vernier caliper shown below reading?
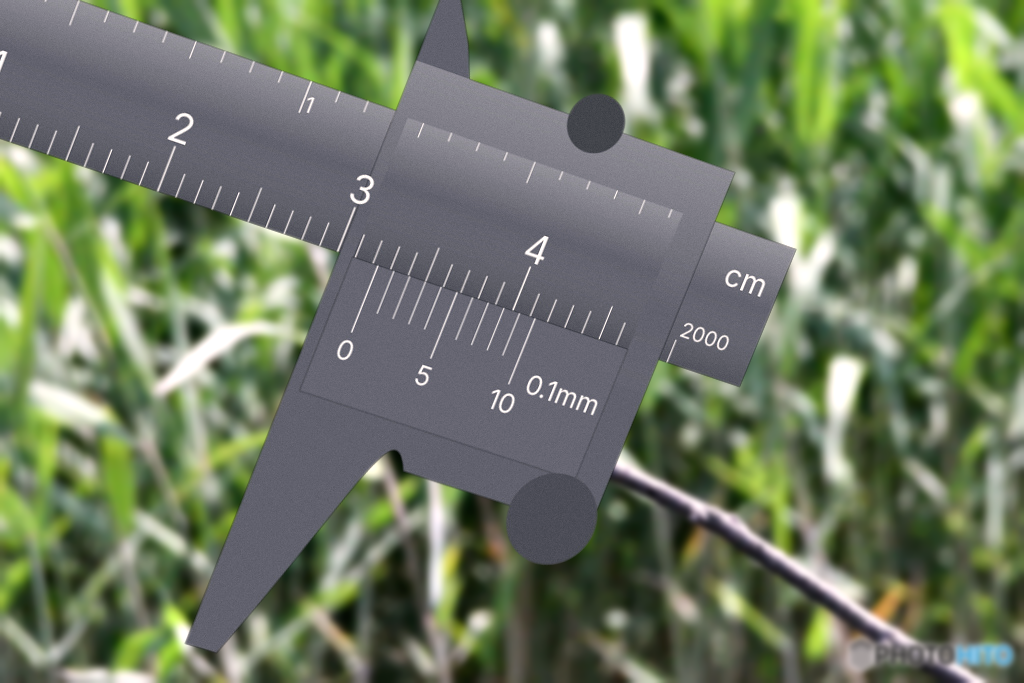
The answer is 32.3 mm
